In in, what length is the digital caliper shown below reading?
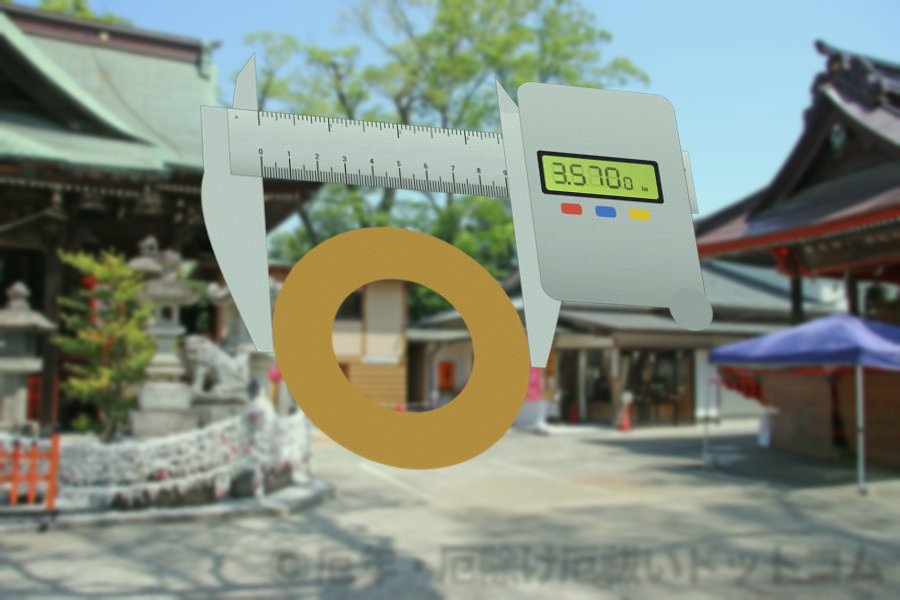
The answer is 3.5700 in
